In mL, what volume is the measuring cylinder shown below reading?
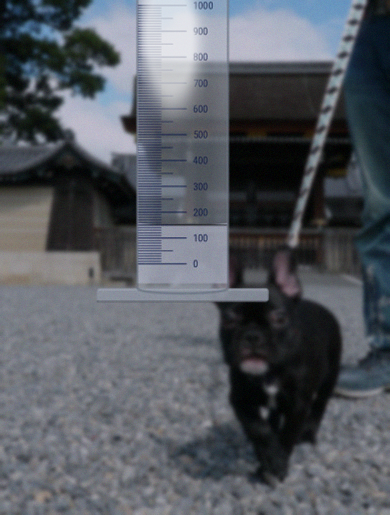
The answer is 150 mL
